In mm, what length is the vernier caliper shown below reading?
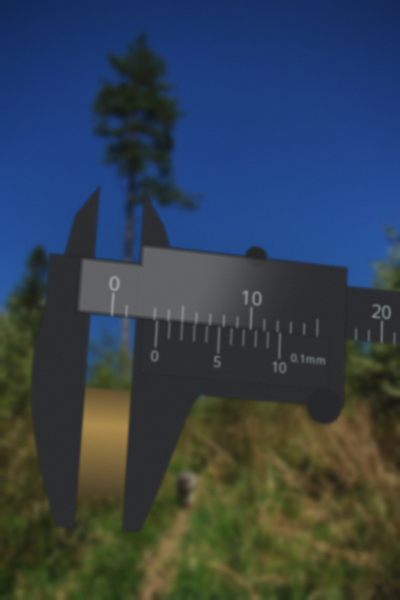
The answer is 3.2 mm
